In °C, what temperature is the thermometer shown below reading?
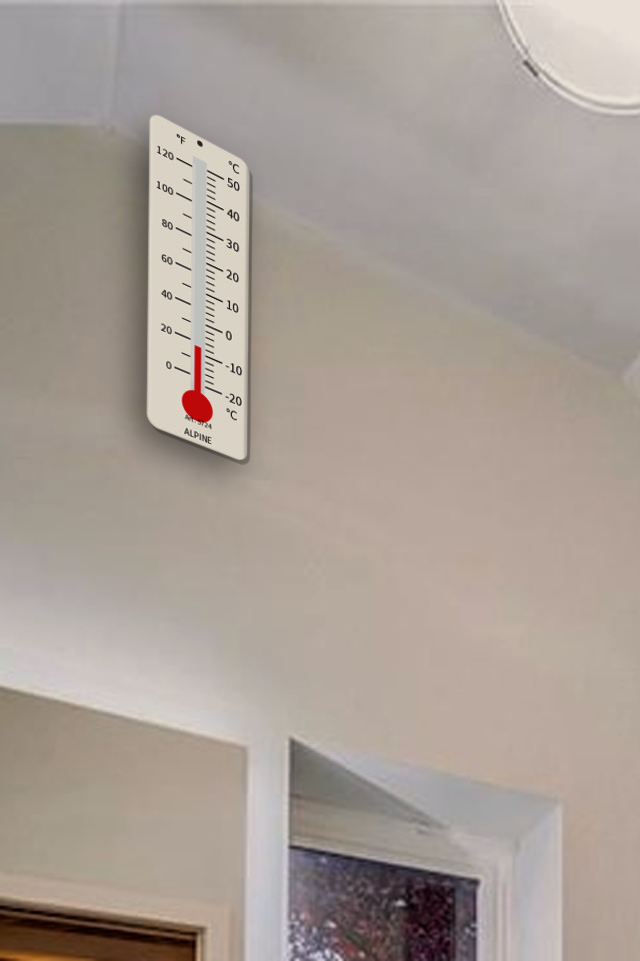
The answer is -8 °C
